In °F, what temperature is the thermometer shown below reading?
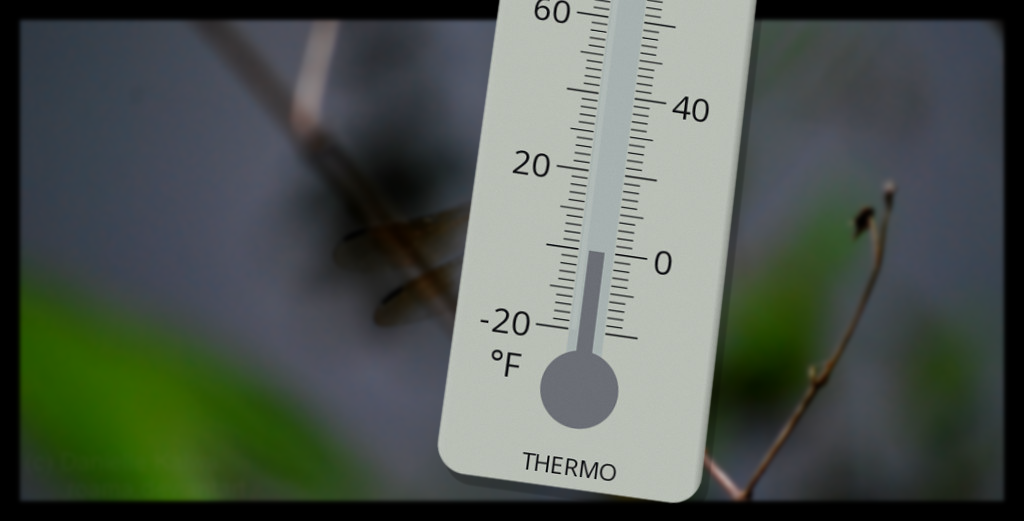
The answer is 0 °F
